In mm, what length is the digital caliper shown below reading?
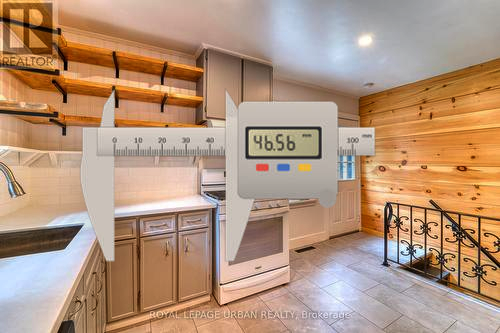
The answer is 46.56 mm
